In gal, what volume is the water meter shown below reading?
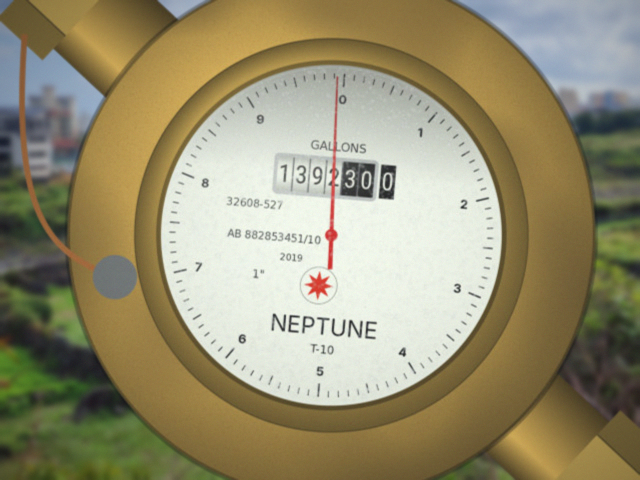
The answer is 1392299.9 gal
